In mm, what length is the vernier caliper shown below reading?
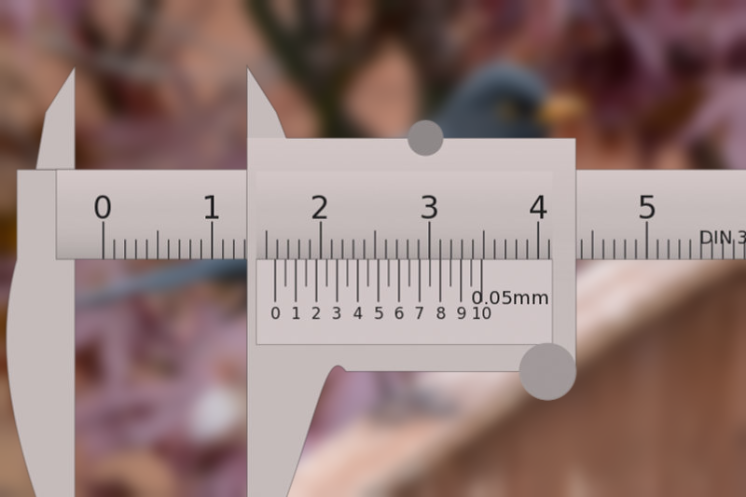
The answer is 15.8 mm
